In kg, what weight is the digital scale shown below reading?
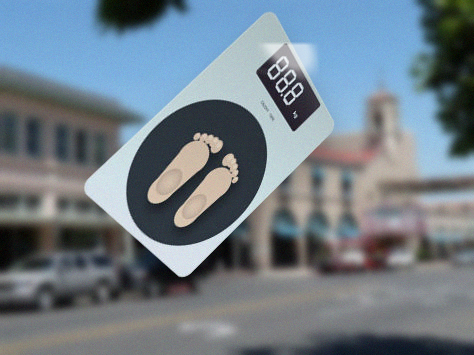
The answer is 88.8 kg
